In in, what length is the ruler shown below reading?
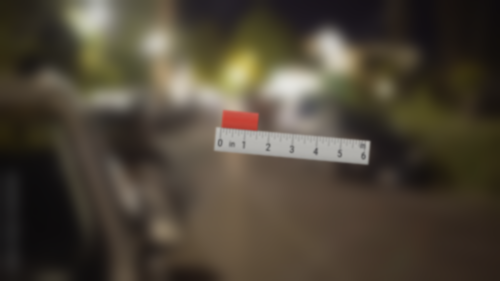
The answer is 1.5 in
